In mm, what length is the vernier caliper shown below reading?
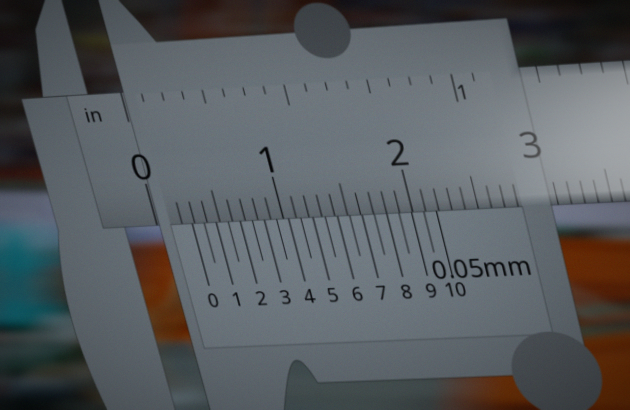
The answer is 2.8 mm
